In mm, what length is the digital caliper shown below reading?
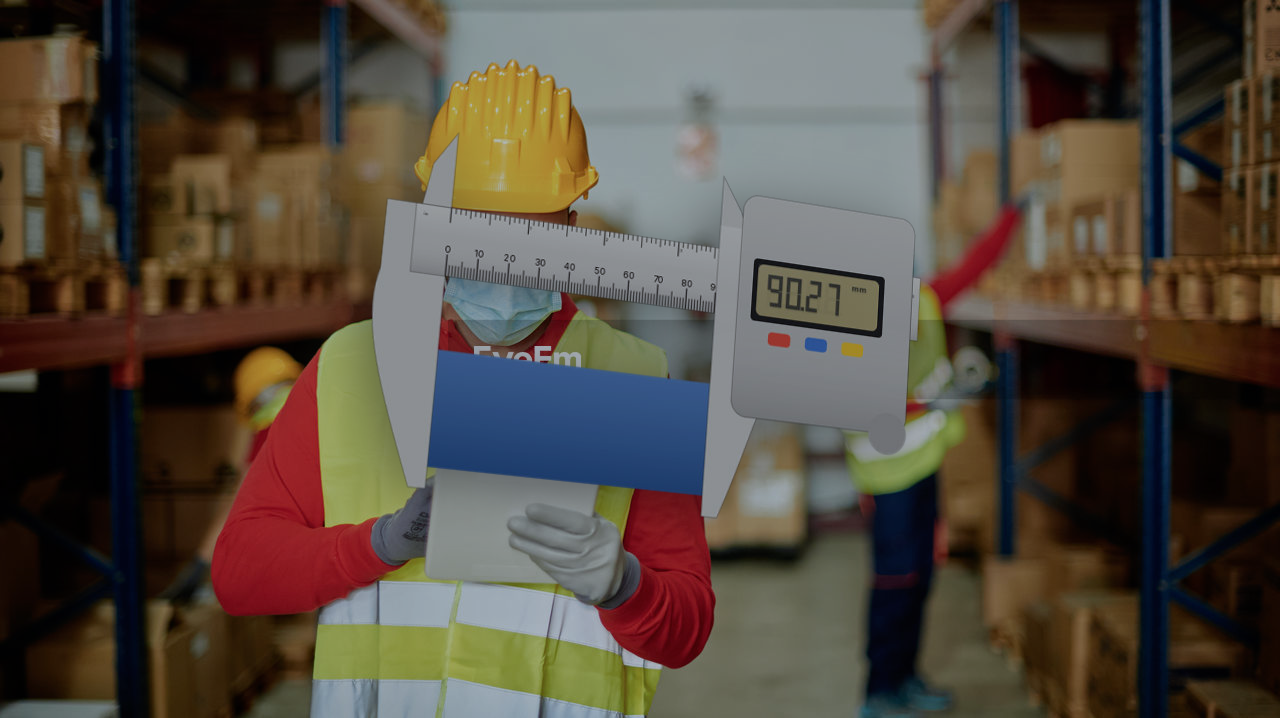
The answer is 90.27 mm
